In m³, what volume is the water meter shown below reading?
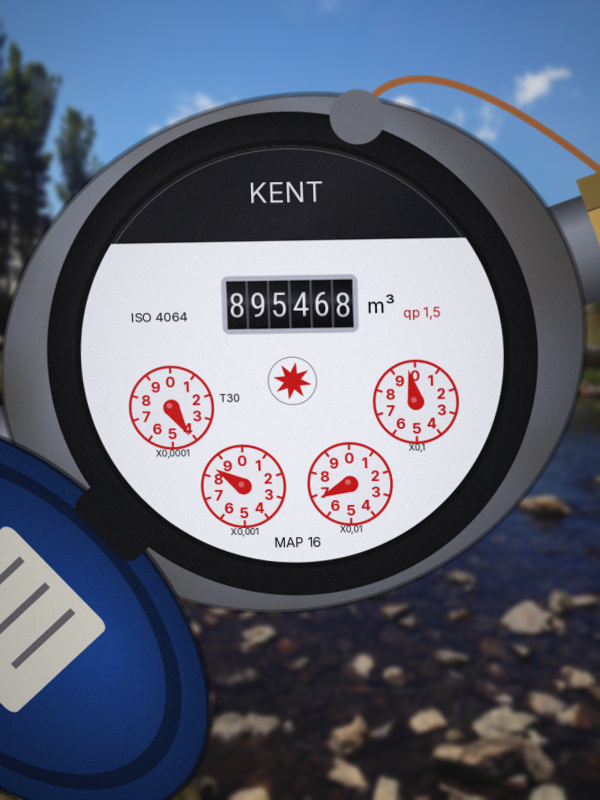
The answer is 895467.9684 m³
